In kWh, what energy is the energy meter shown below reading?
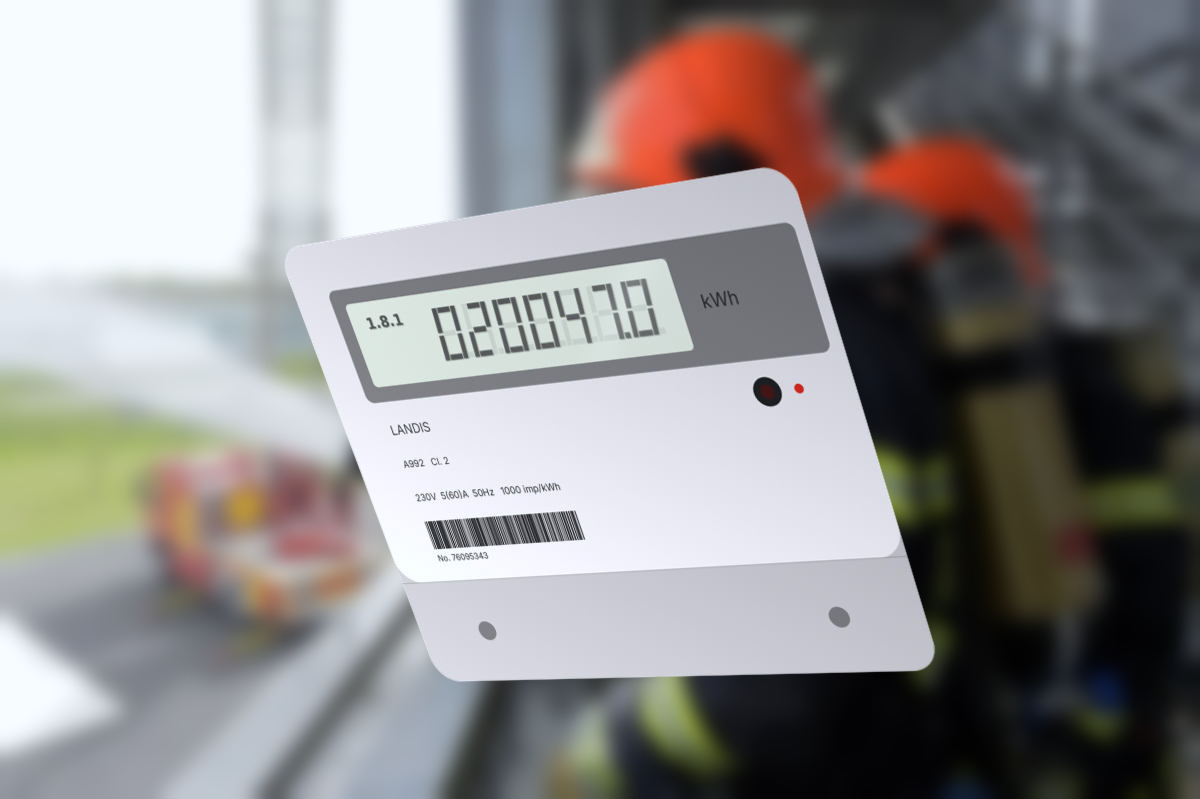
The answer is 20047.0 kWh
